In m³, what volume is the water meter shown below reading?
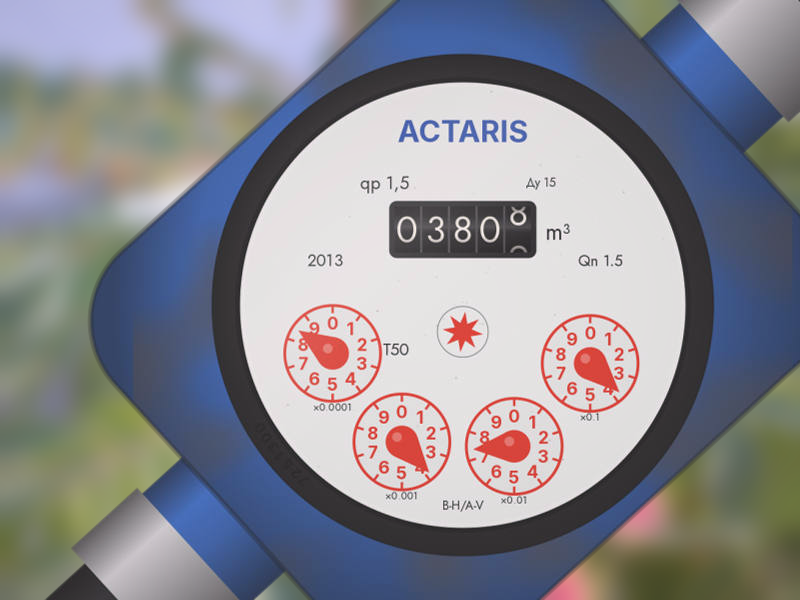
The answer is 3808.3738 m³
